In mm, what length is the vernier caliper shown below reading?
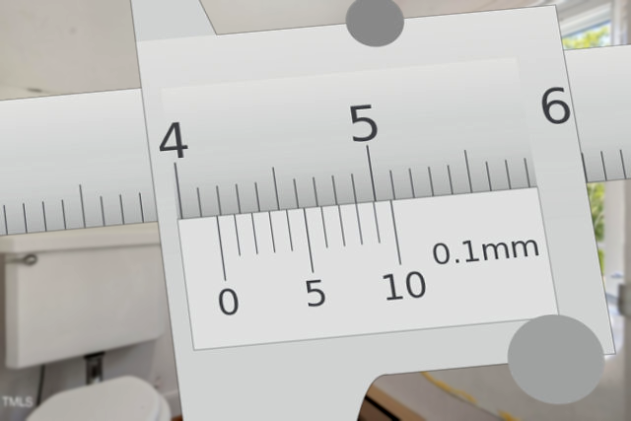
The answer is 41.8 mm
